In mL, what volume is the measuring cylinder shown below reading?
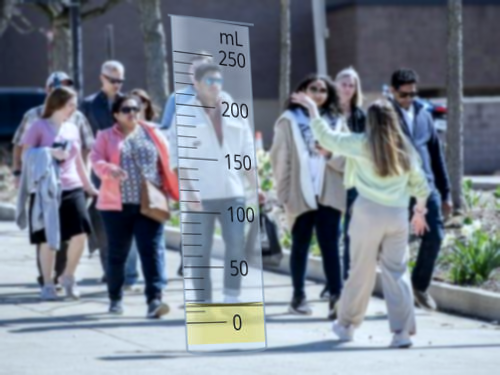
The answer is 15 mL
